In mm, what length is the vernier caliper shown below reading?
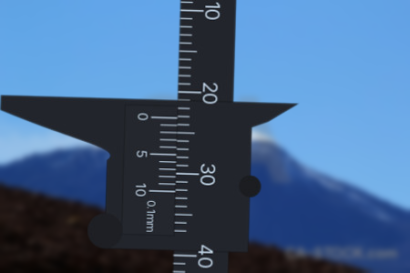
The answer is 23.2 mm
